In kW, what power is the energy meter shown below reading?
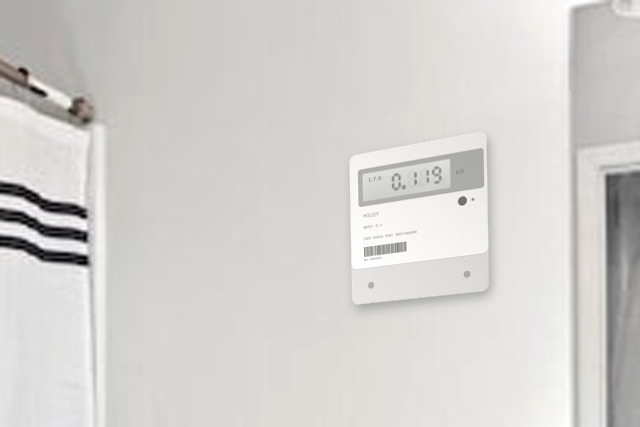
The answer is 0.119 kW
